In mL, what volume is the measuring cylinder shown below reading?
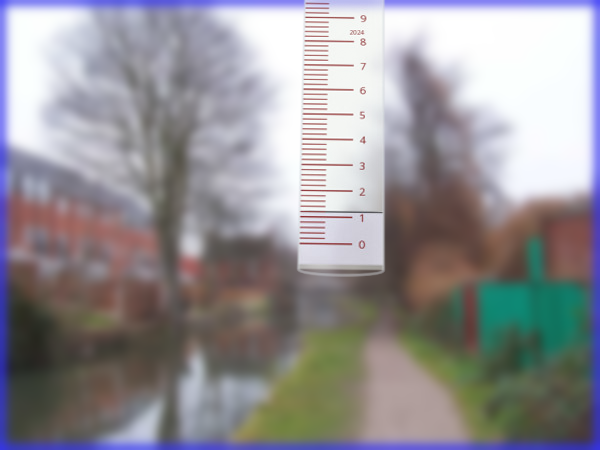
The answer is 1.2 mL
